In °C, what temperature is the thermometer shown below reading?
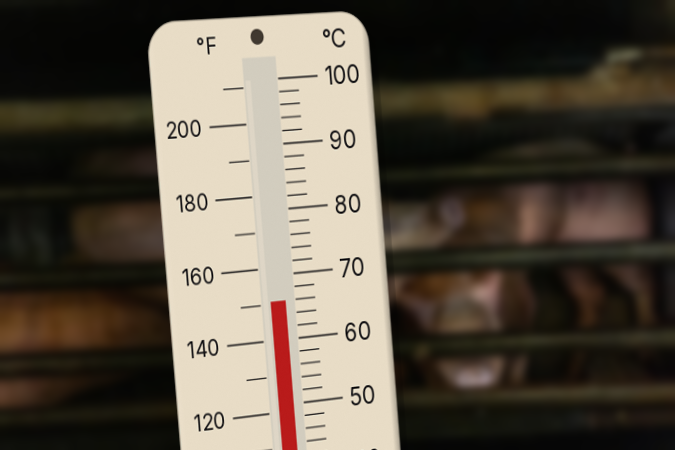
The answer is 66 °C
